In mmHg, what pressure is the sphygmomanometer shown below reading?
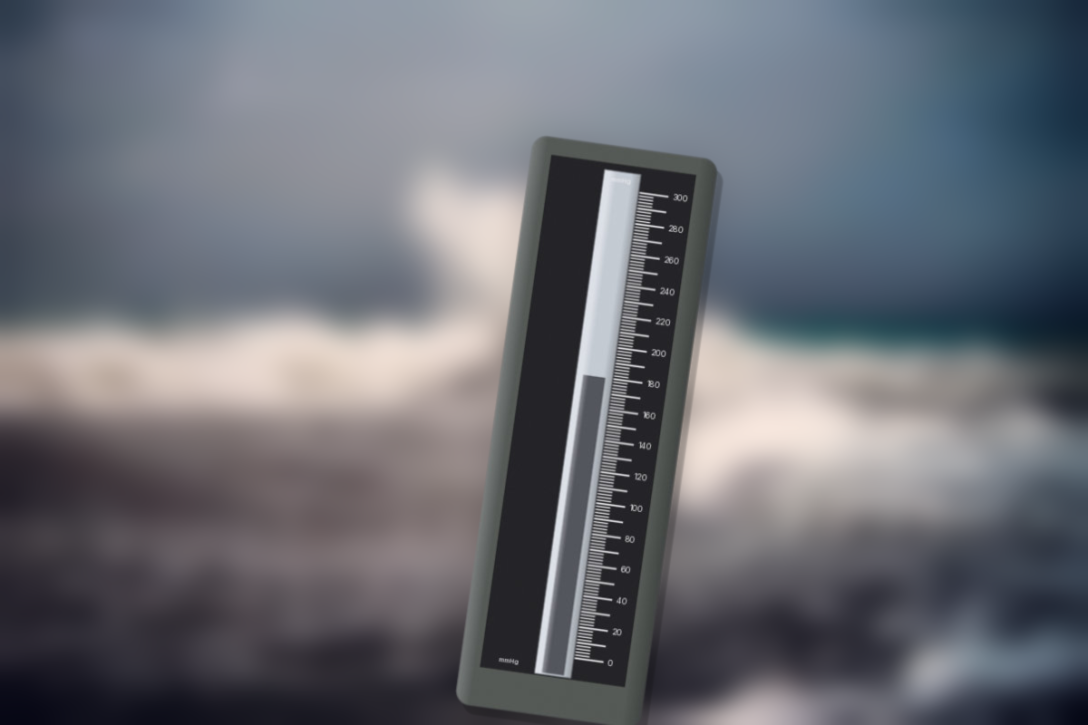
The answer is 180 mmHg
